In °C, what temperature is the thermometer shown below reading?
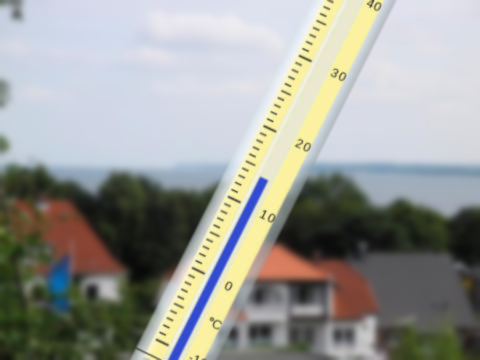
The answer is 14 °C
